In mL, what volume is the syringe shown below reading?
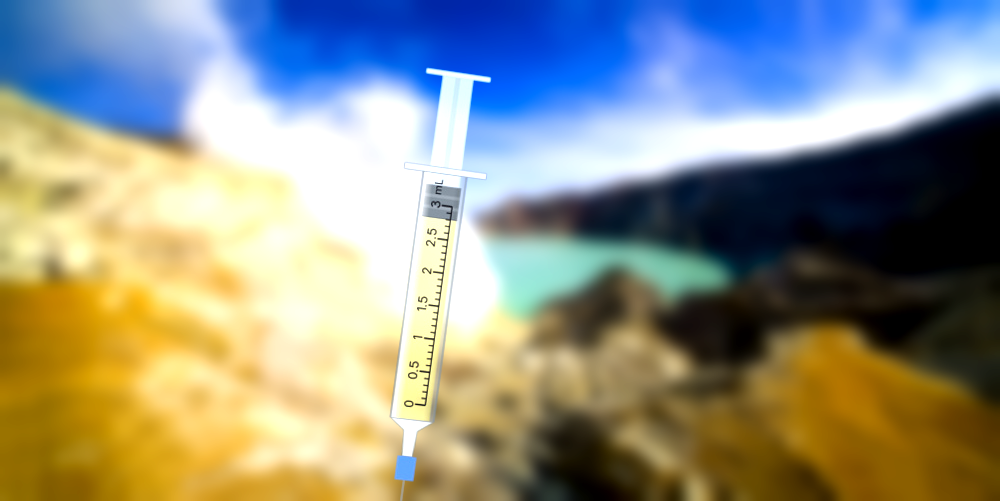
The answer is 2.8 mL
